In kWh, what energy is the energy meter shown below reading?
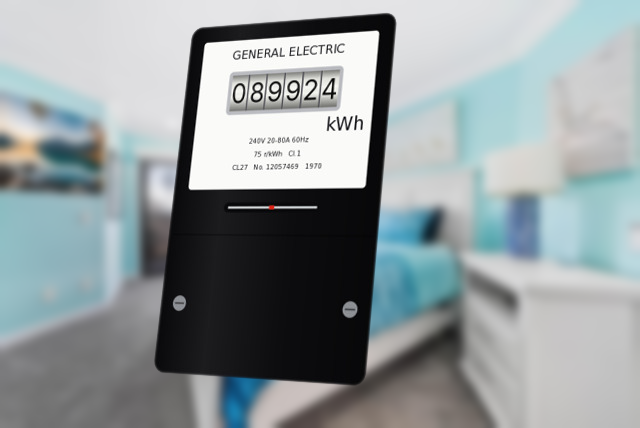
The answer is 89924 kWh
